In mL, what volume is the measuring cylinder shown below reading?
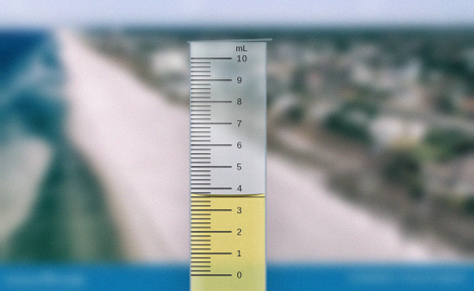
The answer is 3.6 mL
